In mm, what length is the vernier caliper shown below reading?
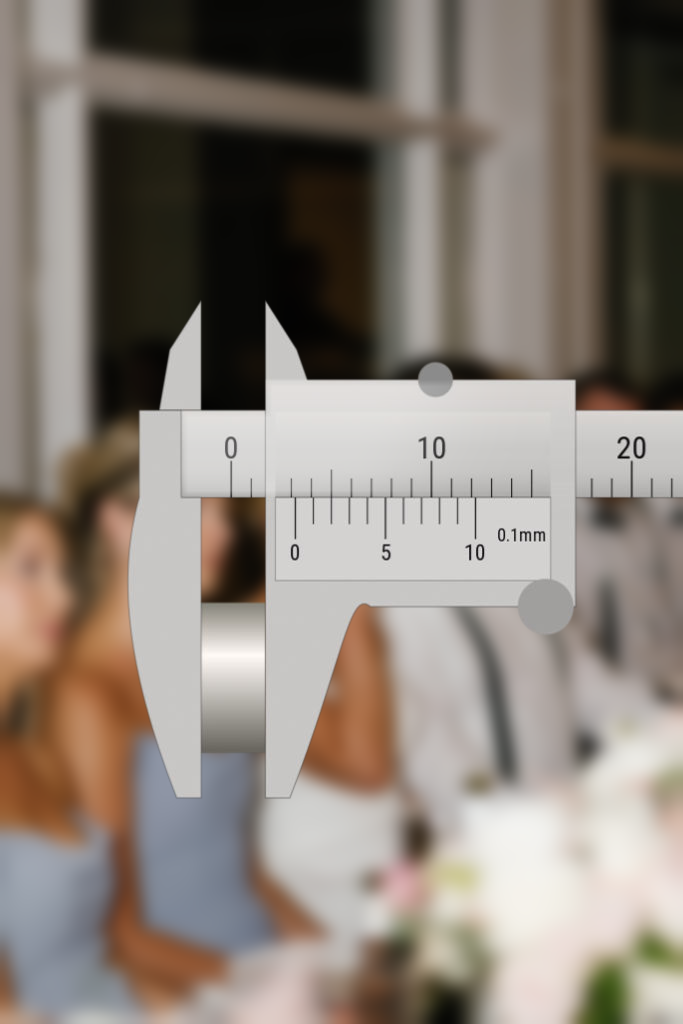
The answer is 3.2 mm
